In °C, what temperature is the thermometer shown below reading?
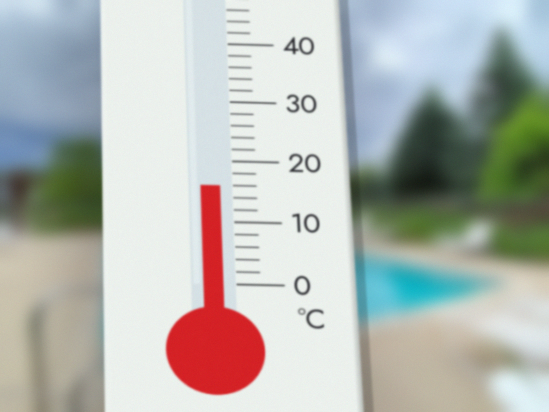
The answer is 16 °C
